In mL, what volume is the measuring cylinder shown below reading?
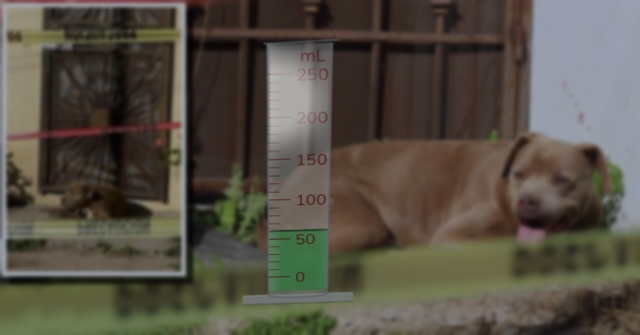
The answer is 60 mL
